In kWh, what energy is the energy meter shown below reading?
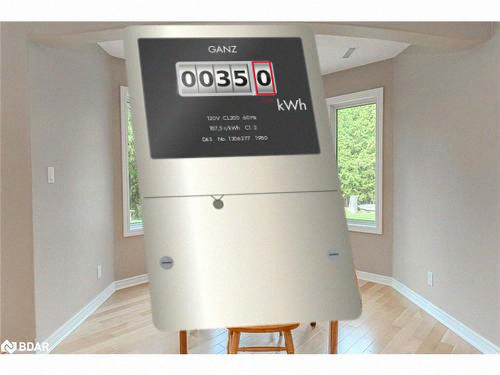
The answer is 35.0 kWh
